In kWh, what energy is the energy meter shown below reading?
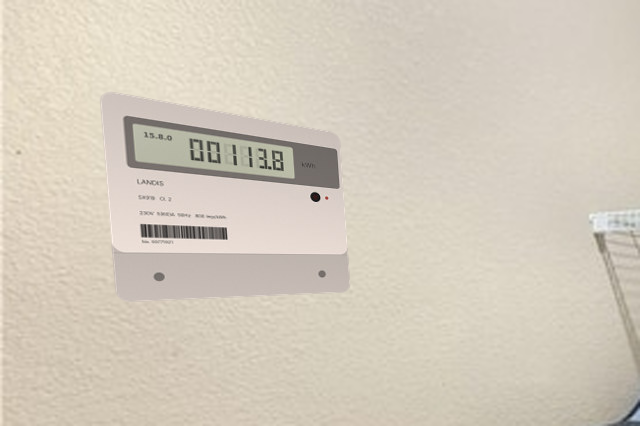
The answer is 113.8 kWh
